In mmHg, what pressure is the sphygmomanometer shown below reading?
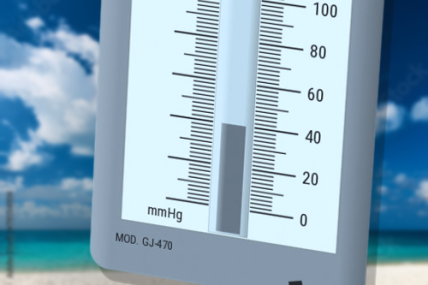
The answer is 40 mmHg
